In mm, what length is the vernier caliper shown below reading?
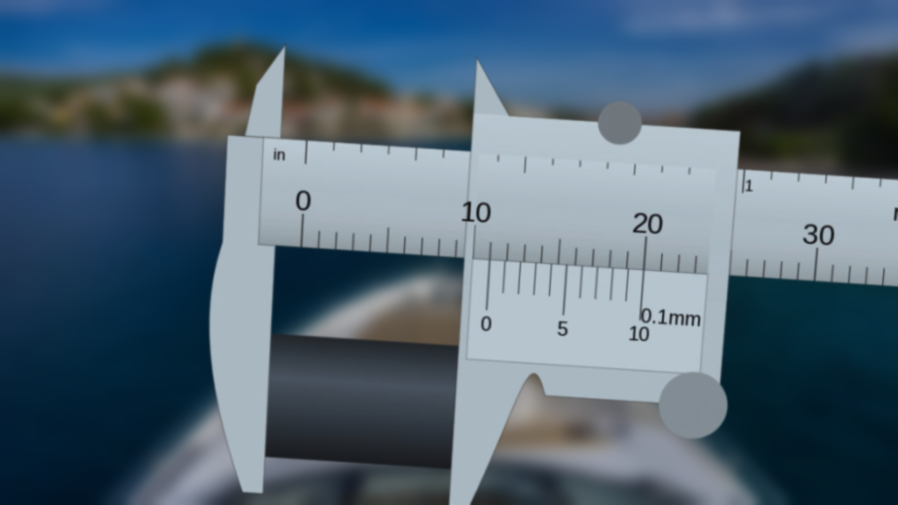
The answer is 11.0 mm
